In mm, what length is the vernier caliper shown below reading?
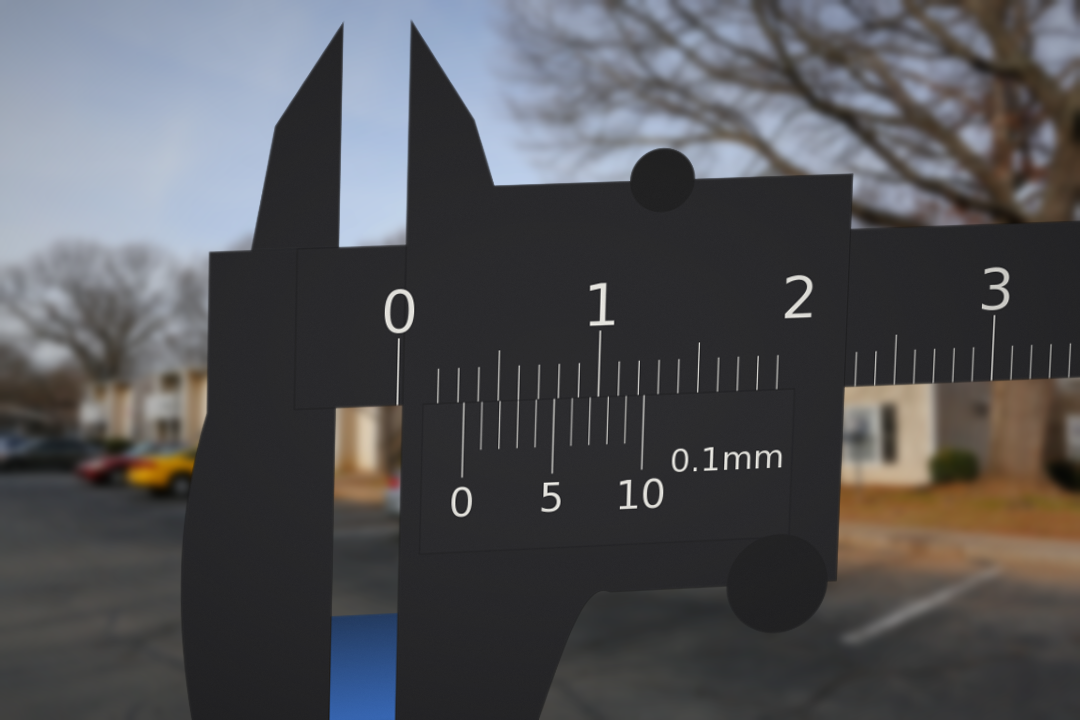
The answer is 3.3 mm
